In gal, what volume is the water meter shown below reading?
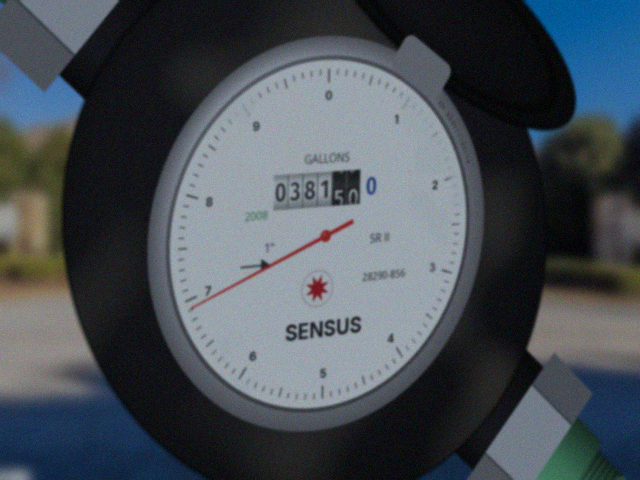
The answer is 381496.9 gal
